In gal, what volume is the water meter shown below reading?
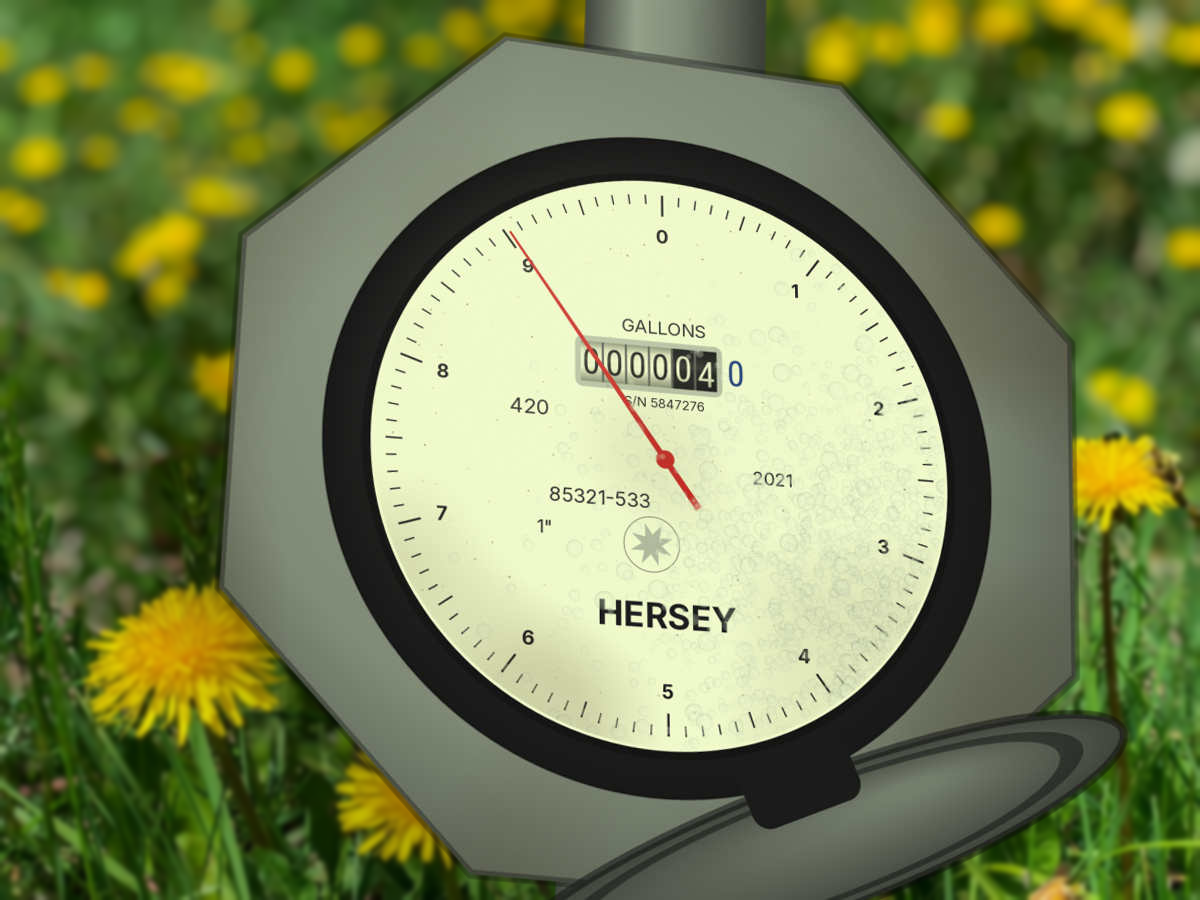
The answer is 39.0 gal
